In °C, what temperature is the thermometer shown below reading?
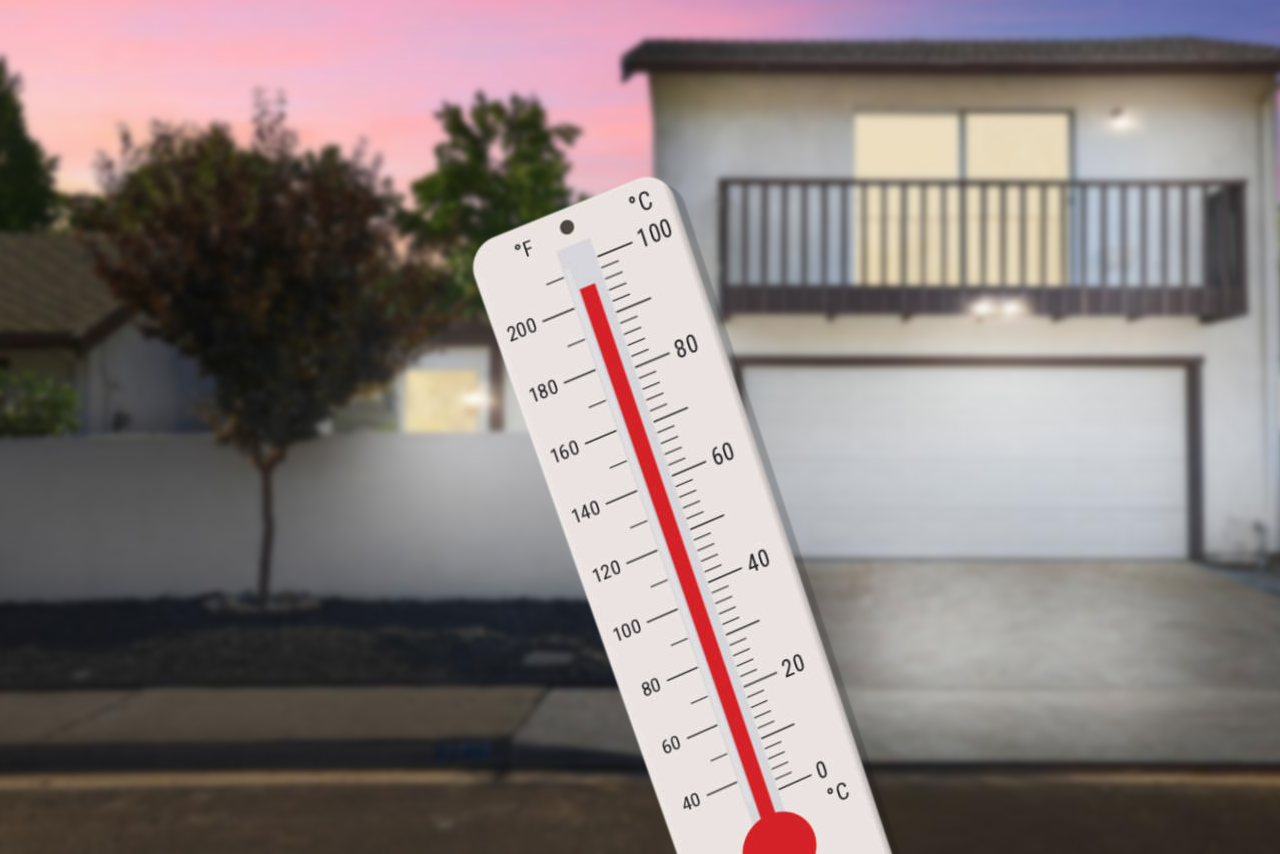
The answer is 96 °C
